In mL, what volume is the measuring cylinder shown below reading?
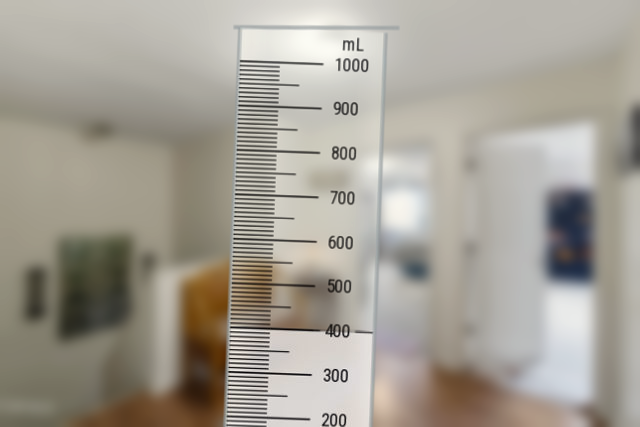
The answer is 400 mL
